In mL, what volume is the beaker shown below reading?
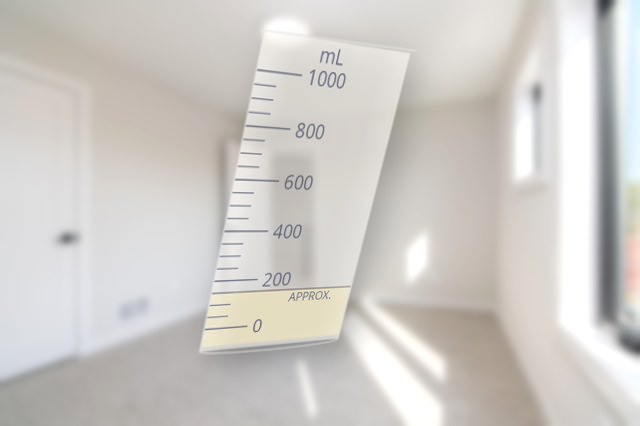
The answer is 150 mL
